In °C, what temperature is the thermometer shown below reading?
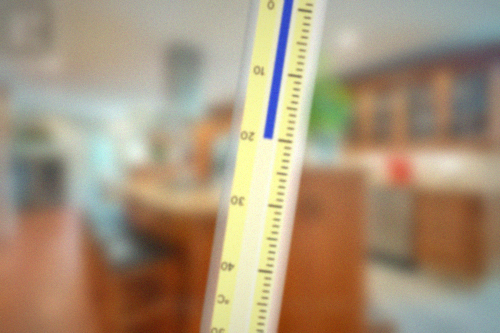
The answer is 20 °C
